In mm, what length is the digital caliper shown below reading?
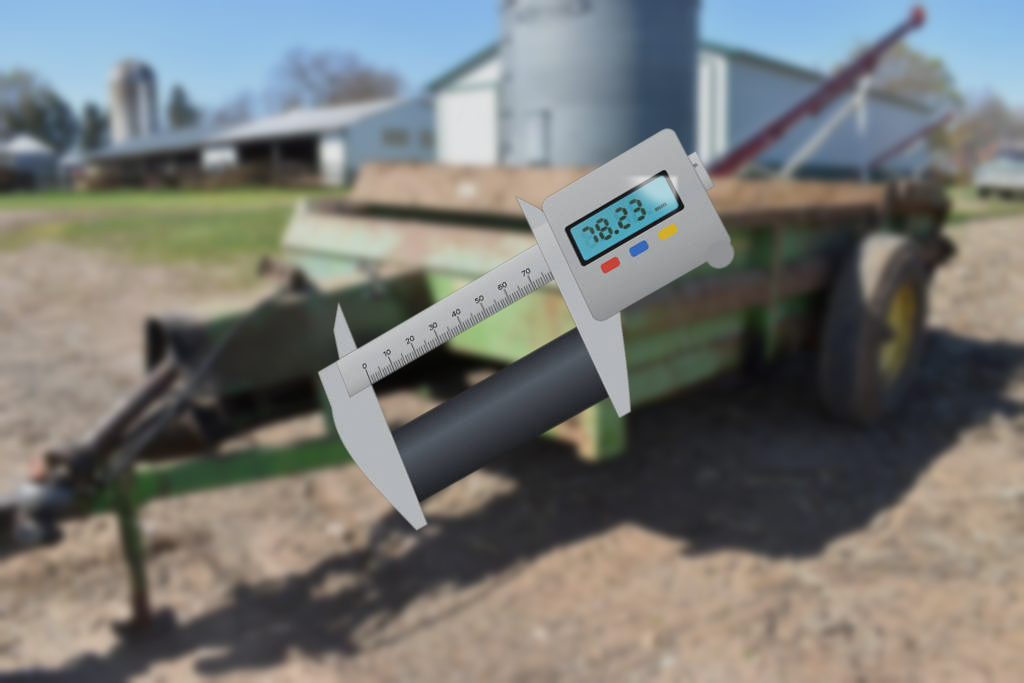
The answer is 78.23 mm
